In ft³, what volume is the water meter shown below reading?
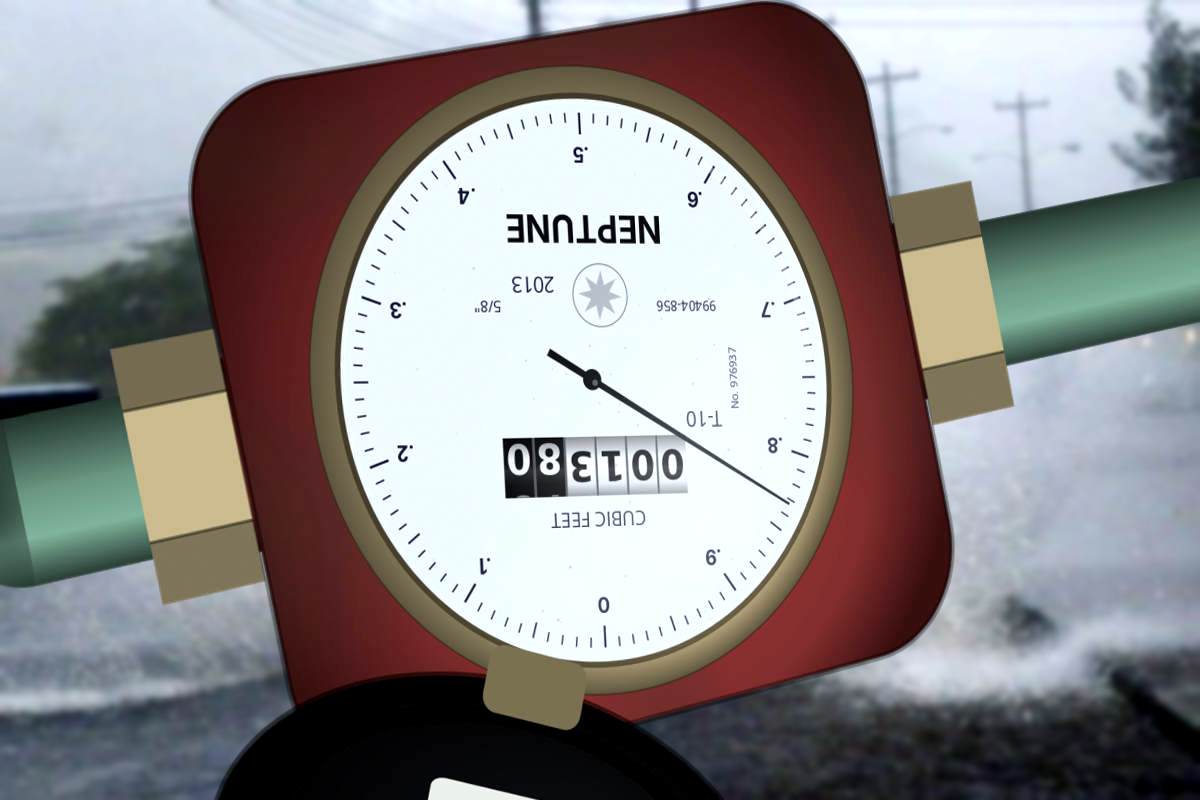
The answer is 1379.83 ft³
